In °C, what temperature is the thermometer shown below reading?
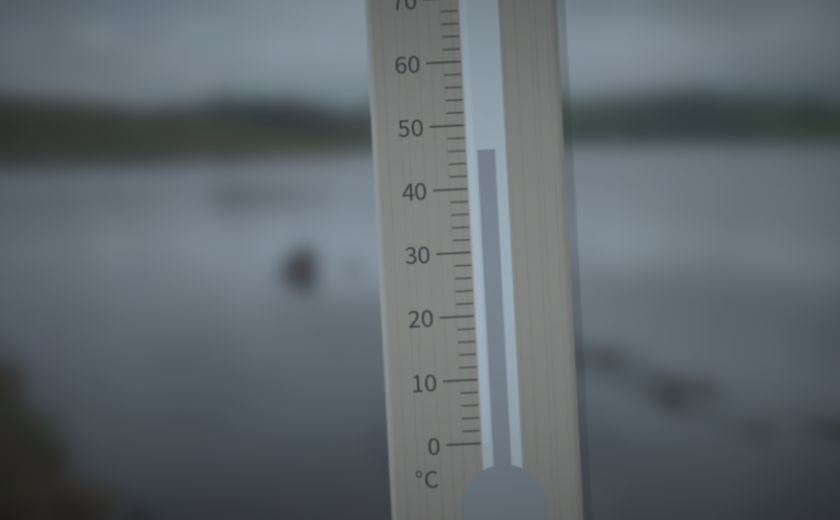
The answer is 46 °C
